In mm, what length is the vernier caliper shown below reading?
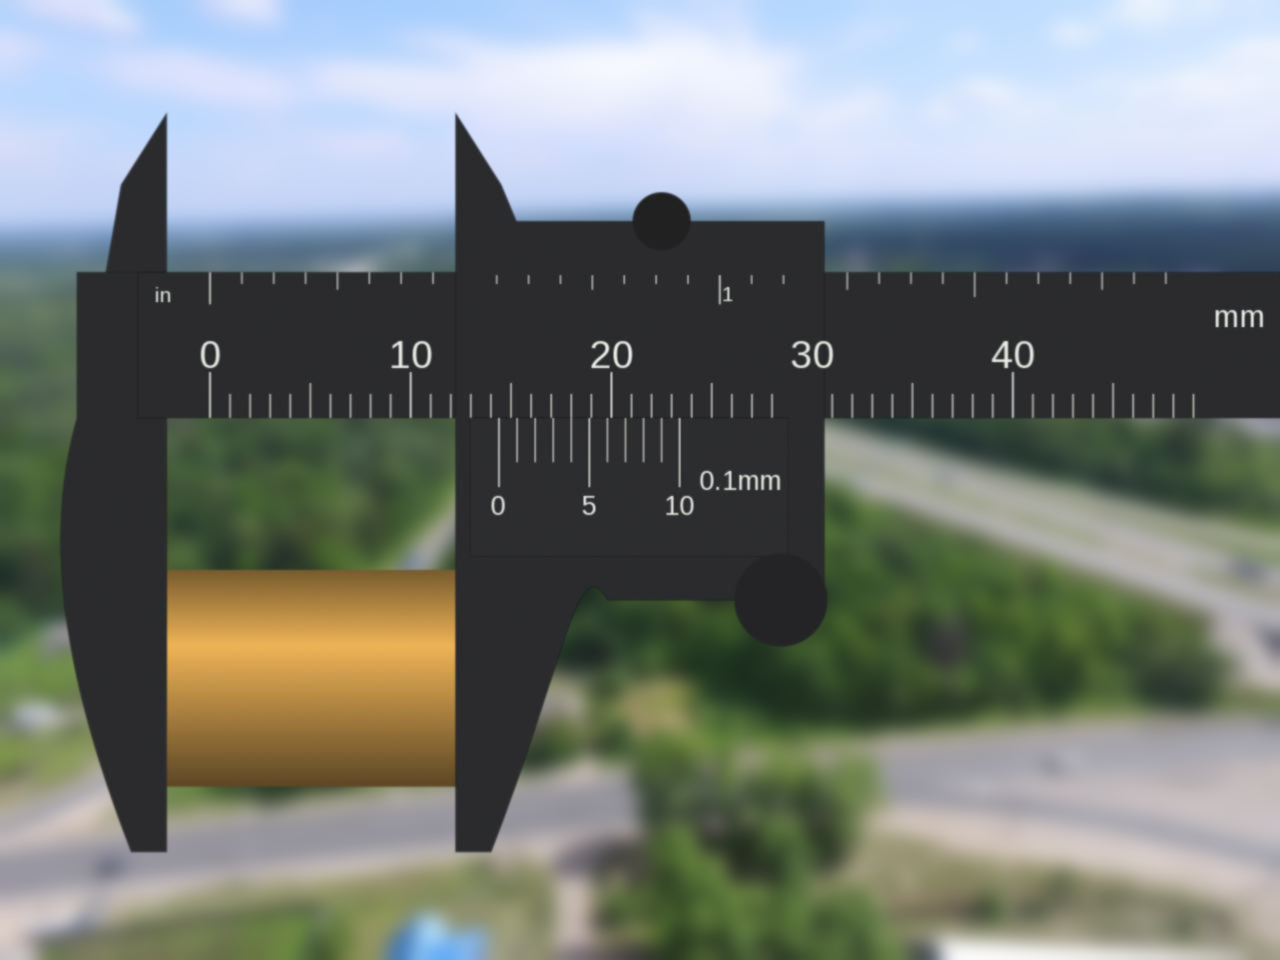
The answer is 14.4 mm
